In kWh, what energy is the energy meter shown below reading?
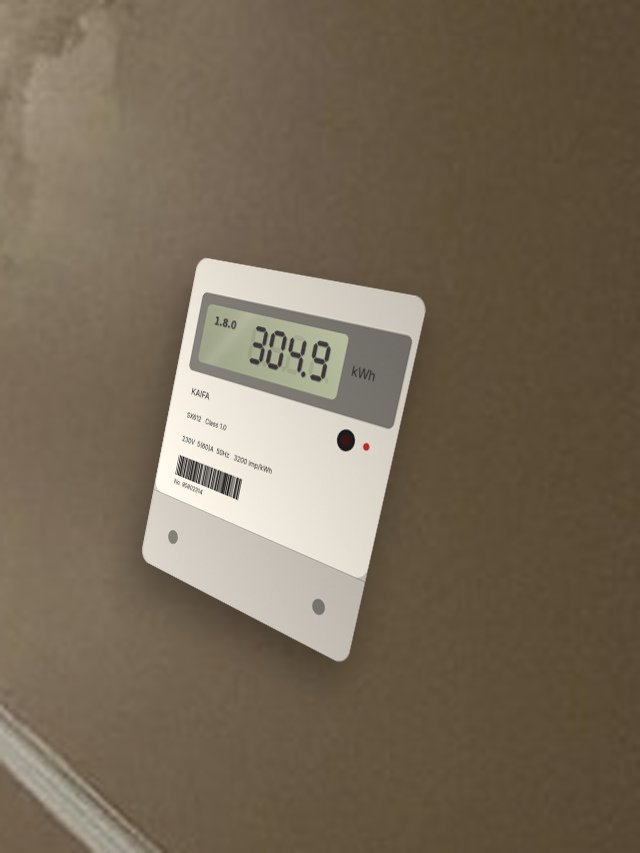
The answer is 304.9 kWh
